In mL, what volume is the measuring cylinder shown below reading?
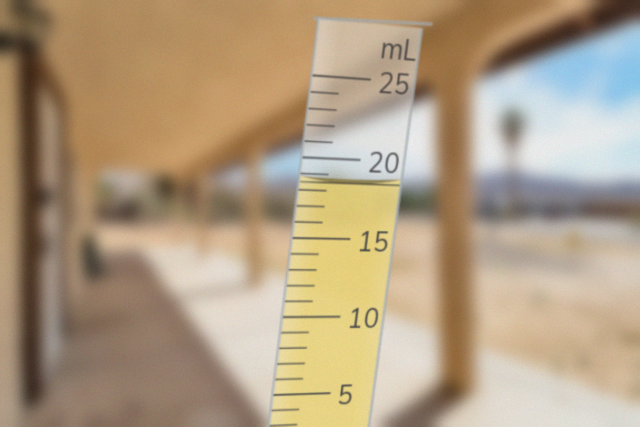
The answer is 18.5 mL
